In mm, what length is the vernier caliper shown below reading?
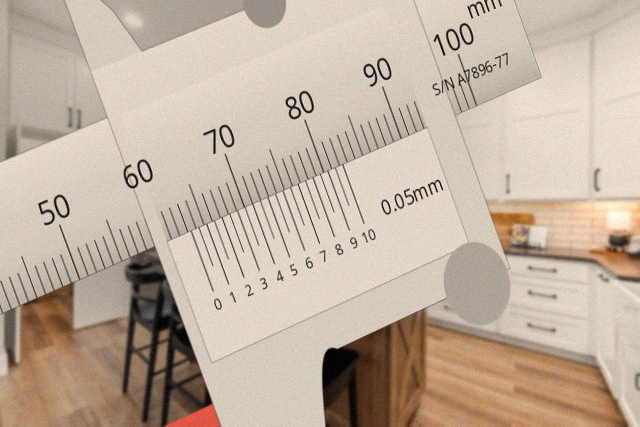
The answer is 63.4 mm
